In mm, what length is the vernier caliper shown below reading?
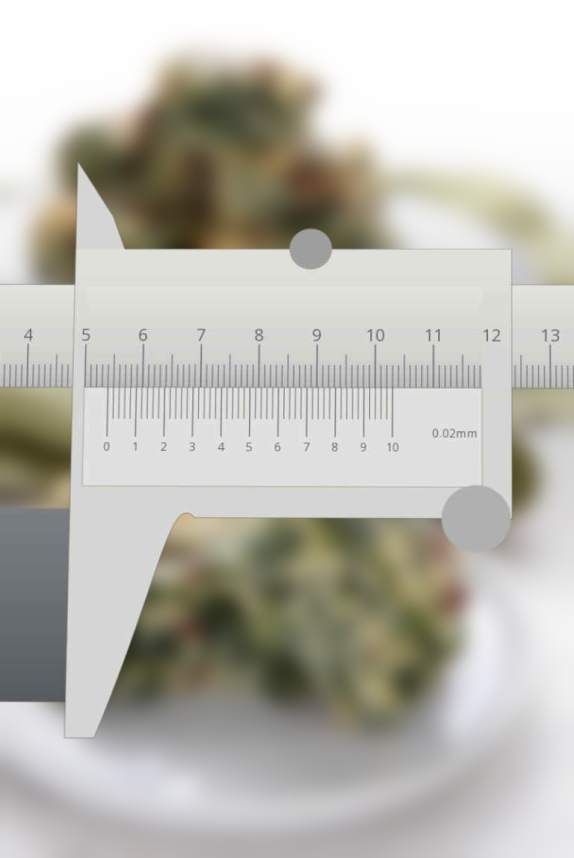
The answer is 54.0 mm
